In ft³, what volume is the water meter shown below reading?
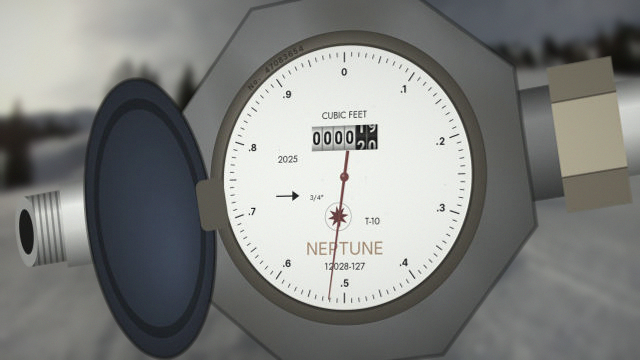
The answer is 19.52 ft³
